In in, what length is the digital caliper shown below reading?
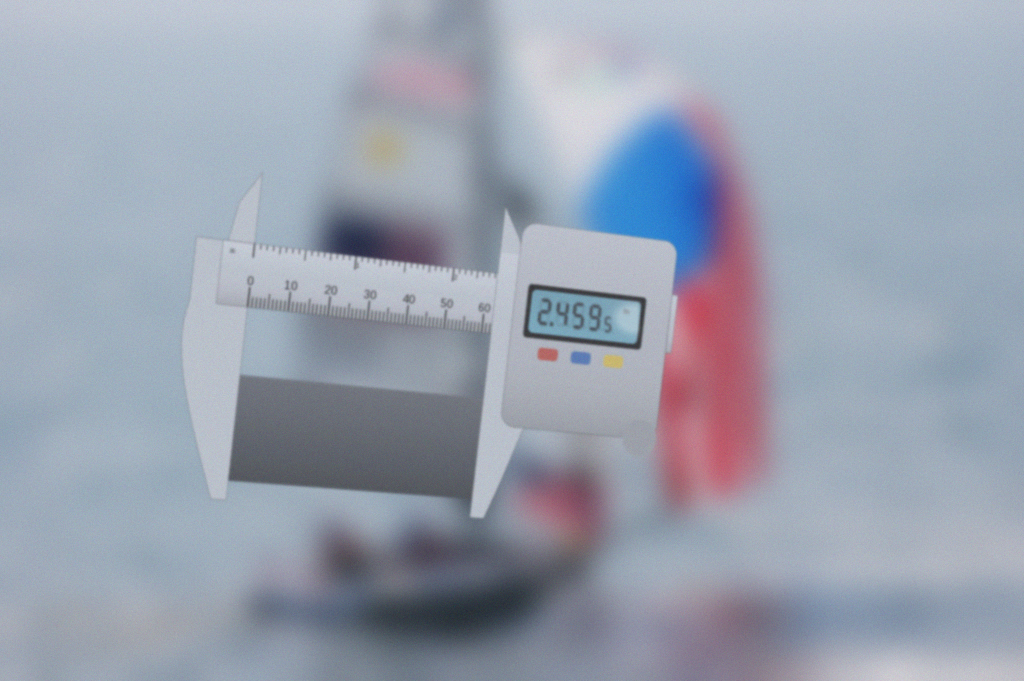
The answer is 2.4595 in
